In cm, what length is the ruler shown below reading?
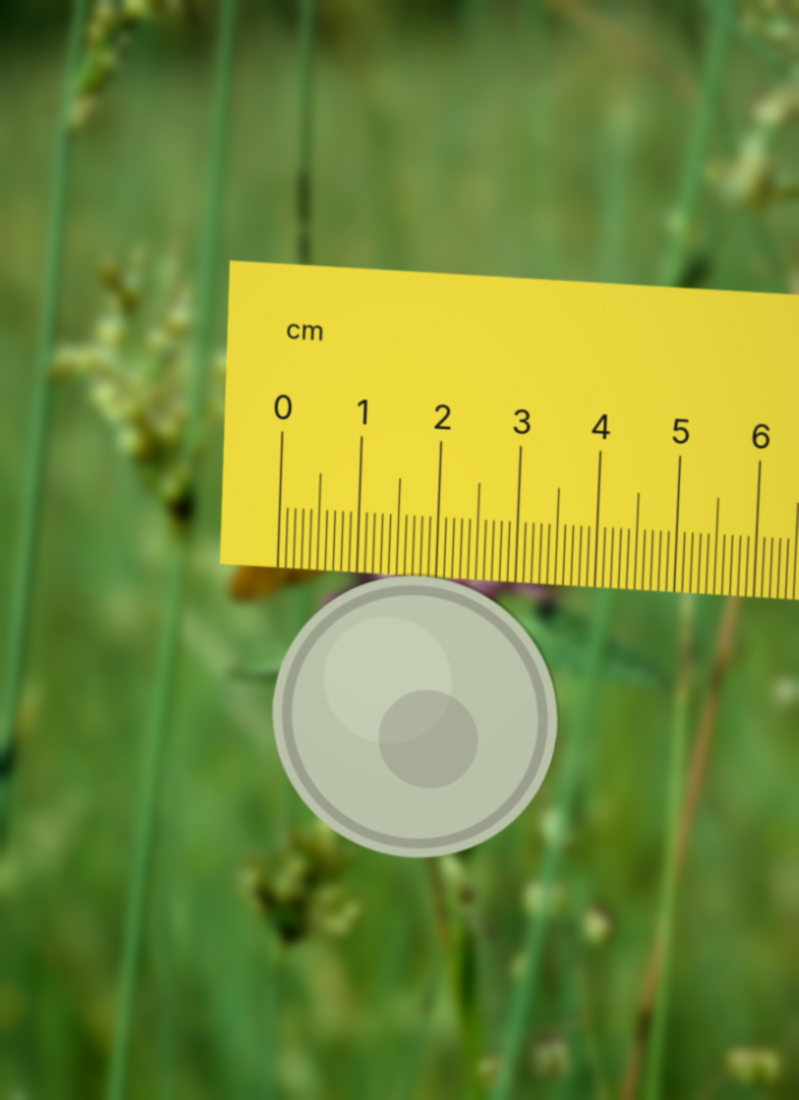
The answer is 3.6 cm
